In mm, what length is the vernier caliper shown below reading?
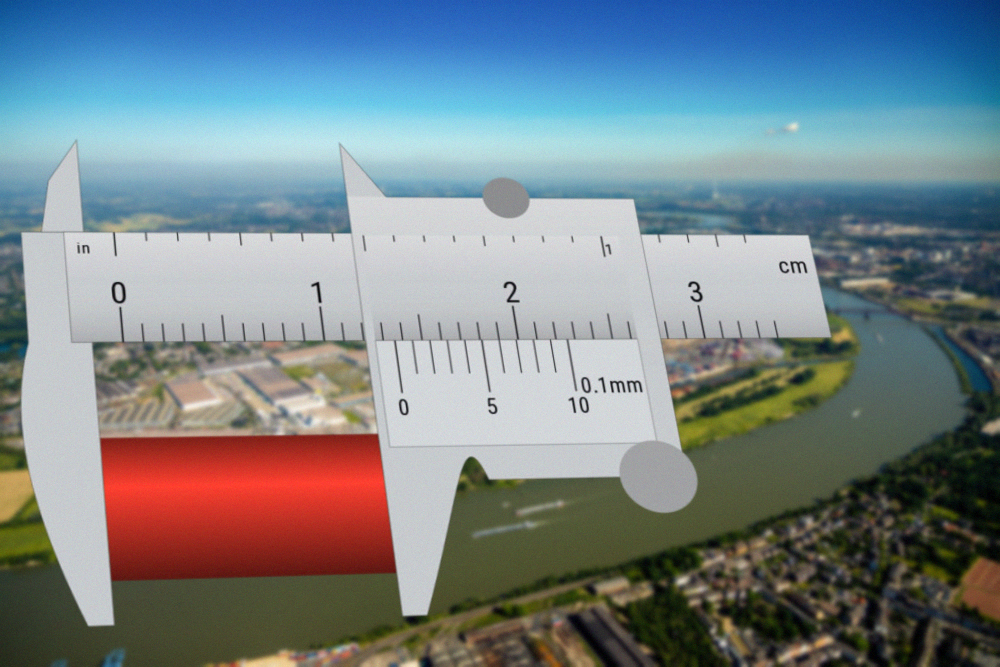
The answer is 13.6 mm
